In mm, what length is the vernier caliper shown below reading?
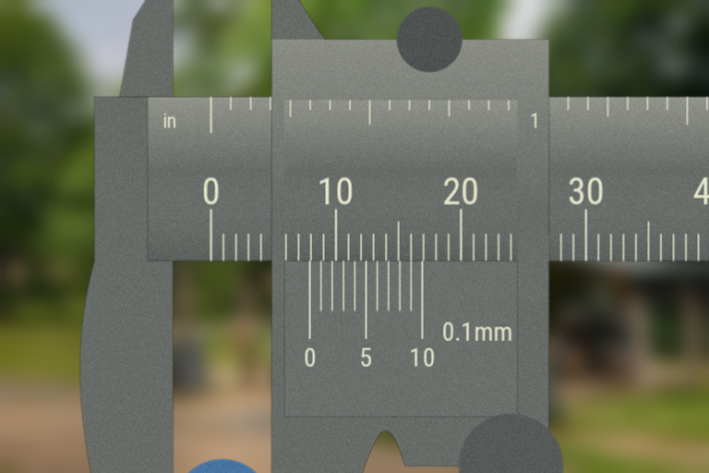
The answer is 7.9 mm
